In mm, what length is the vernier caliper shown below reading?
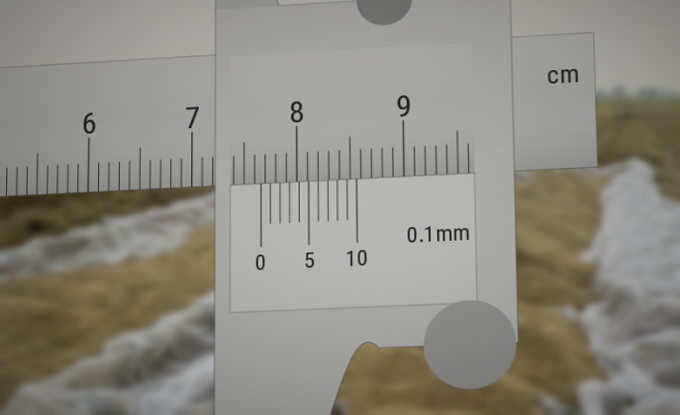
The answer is 76.6 mm
